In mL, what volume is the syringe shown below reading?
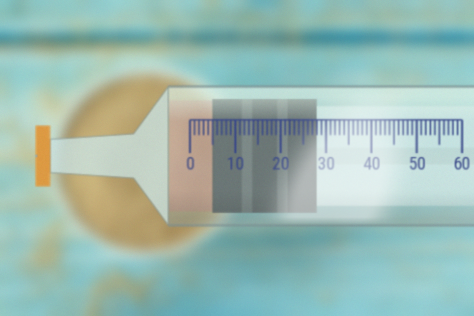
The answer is 5 mL
